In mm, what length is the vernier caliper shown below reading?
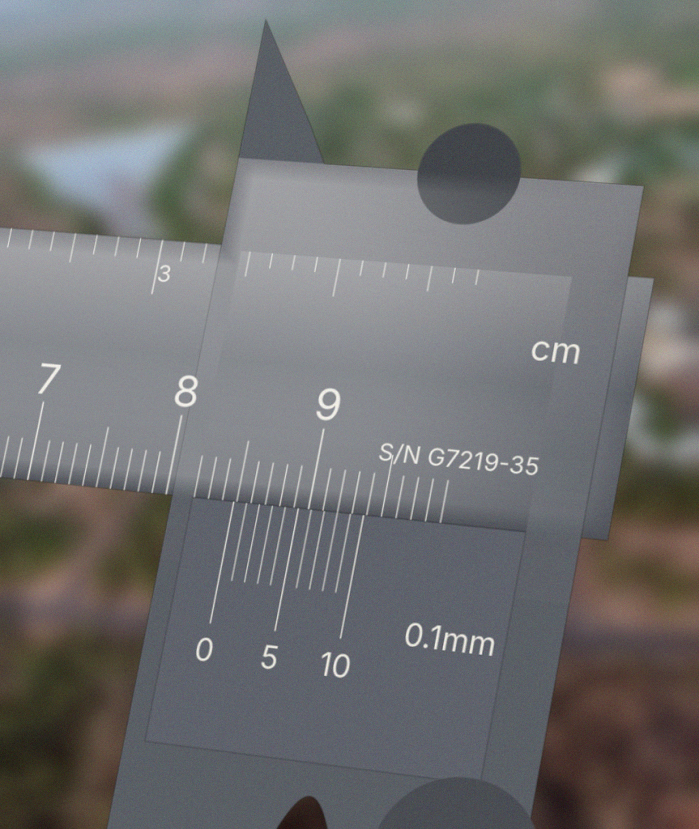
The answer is 84.8 mm
